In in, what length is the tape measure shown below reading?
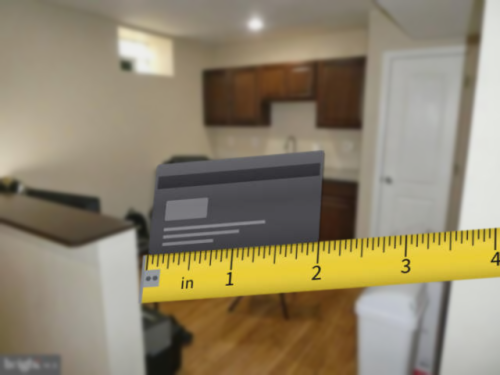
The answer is 2 in
